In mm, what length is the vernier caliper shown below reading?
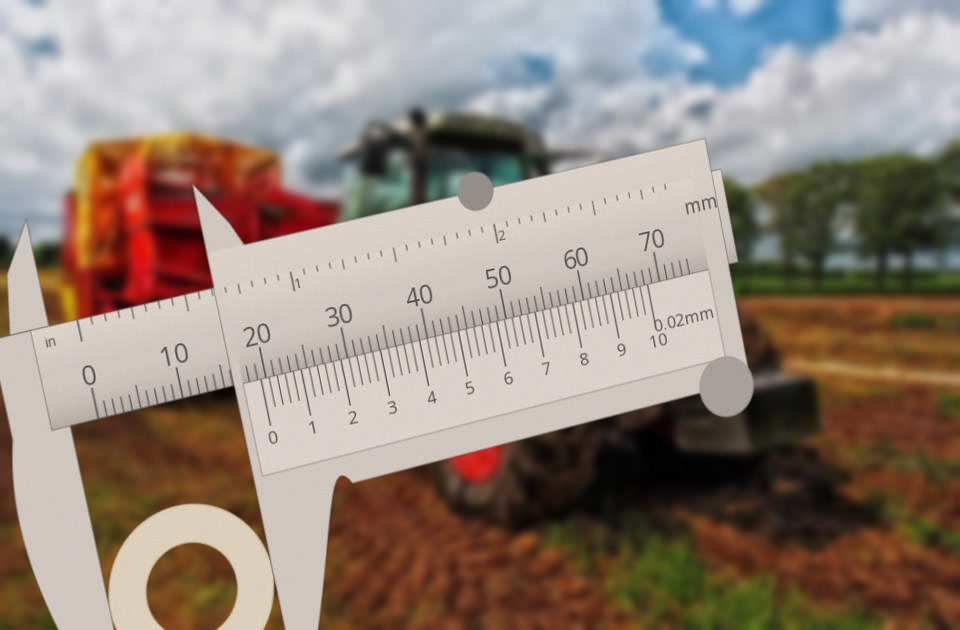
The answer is 19.4 mm
